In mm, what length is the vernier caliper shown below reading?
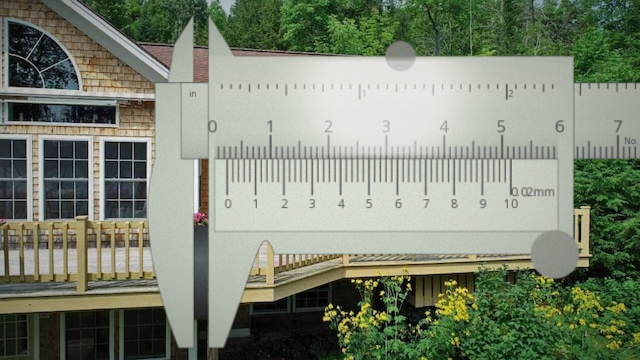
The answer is 2.5 mm
